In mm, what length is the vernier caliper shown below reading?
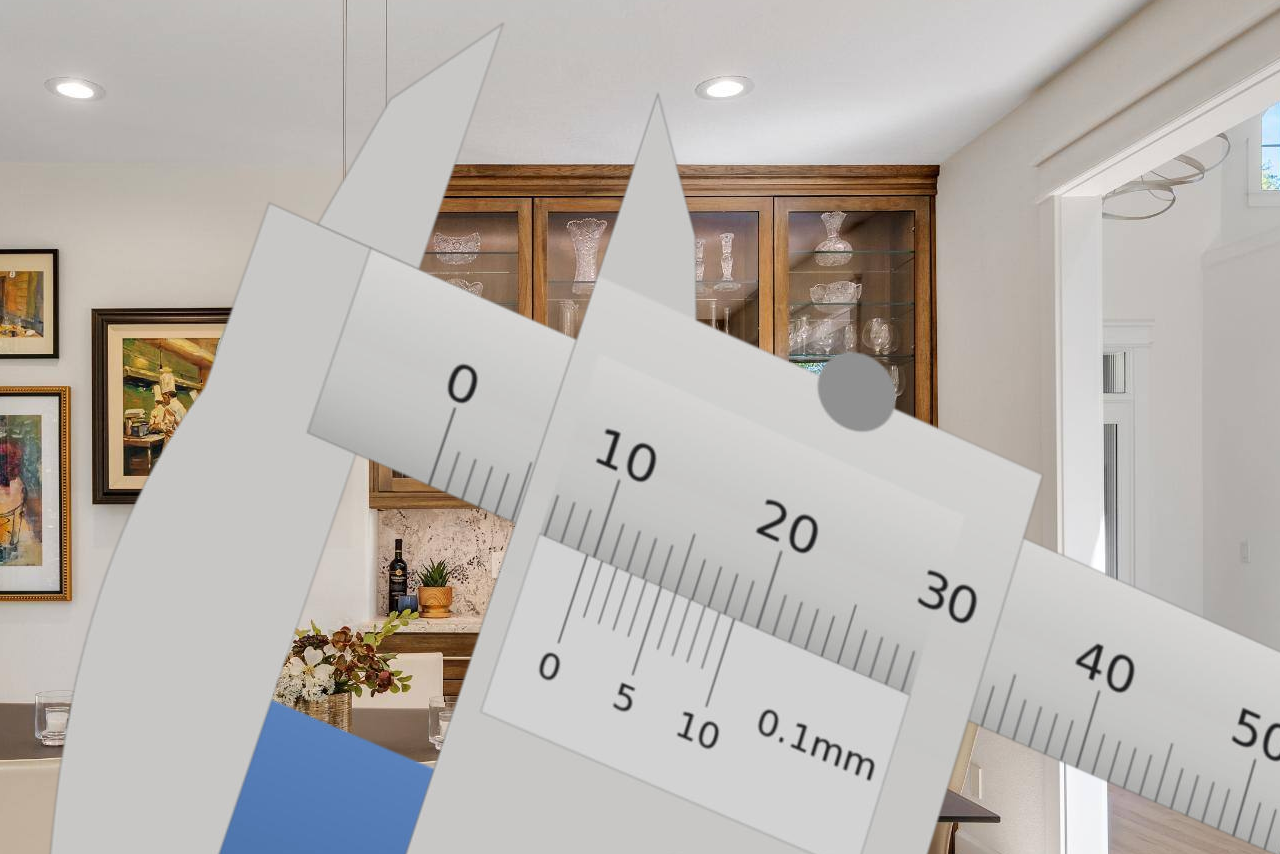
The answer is 9.6 mm
